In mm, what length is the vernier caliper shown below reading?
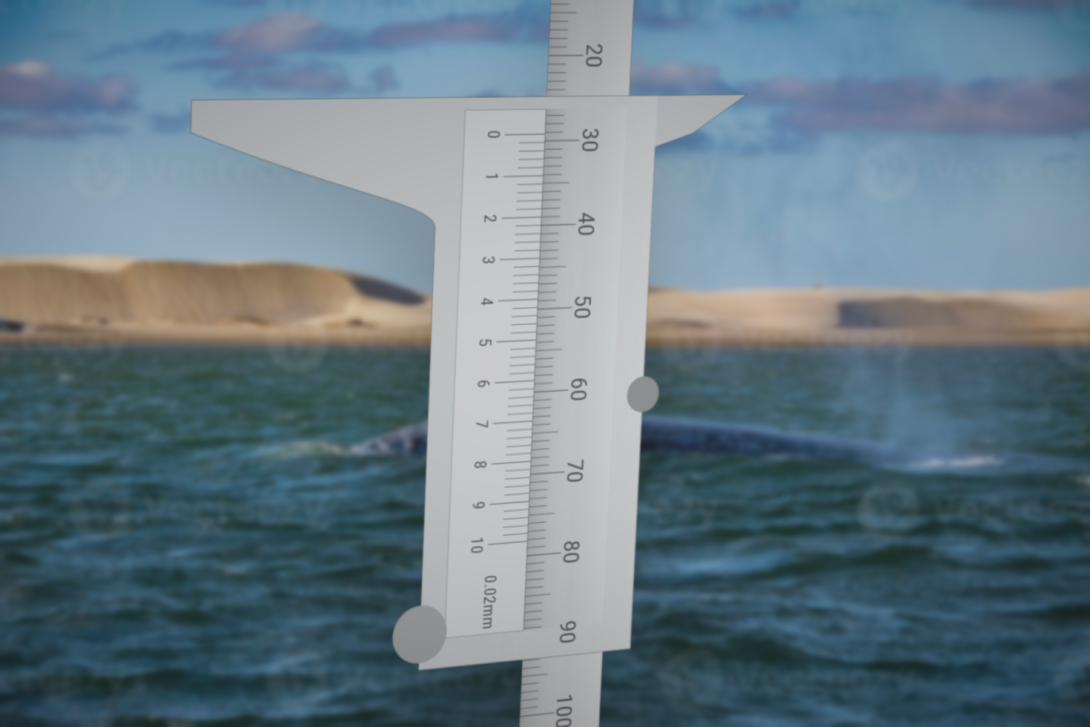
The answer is 29.2 mm
